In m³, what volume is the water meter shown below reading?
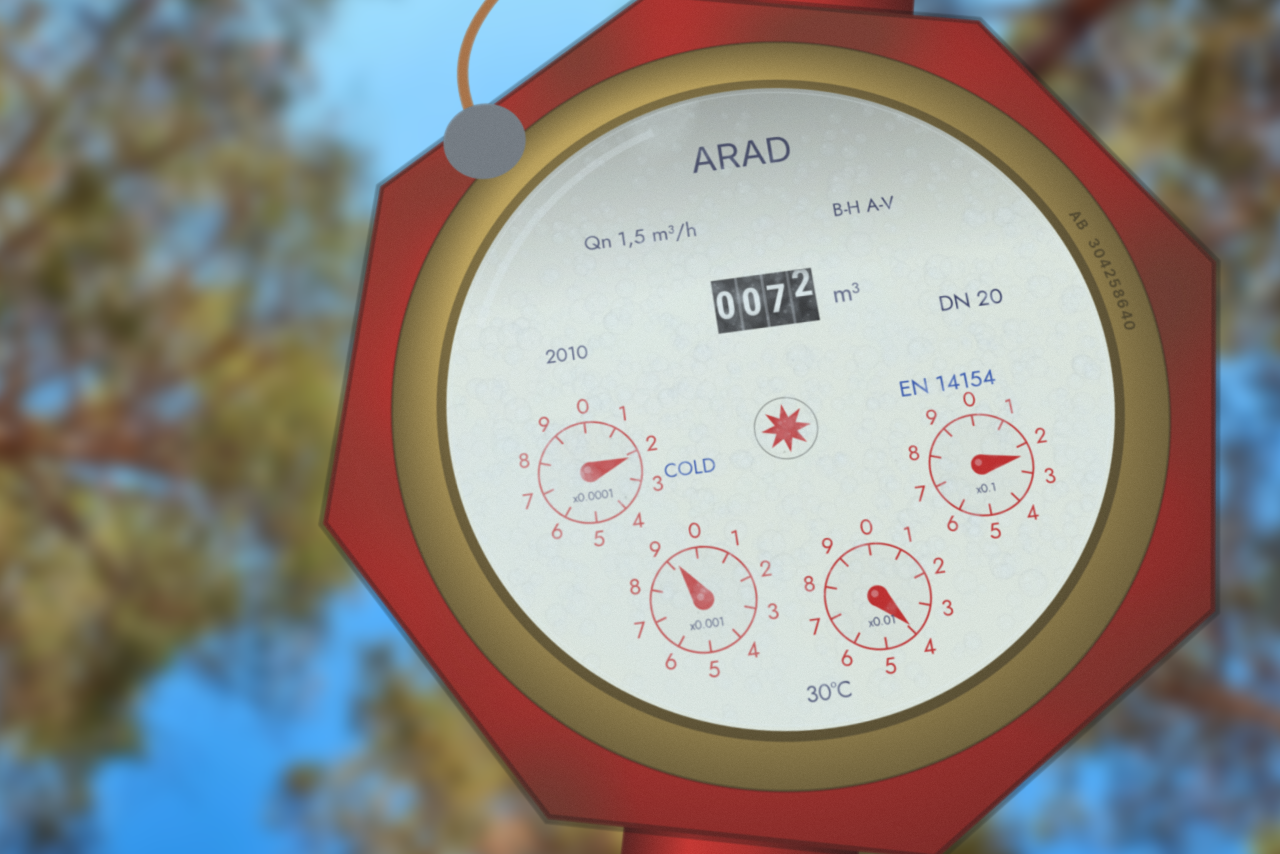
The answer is 72.2392 m³
